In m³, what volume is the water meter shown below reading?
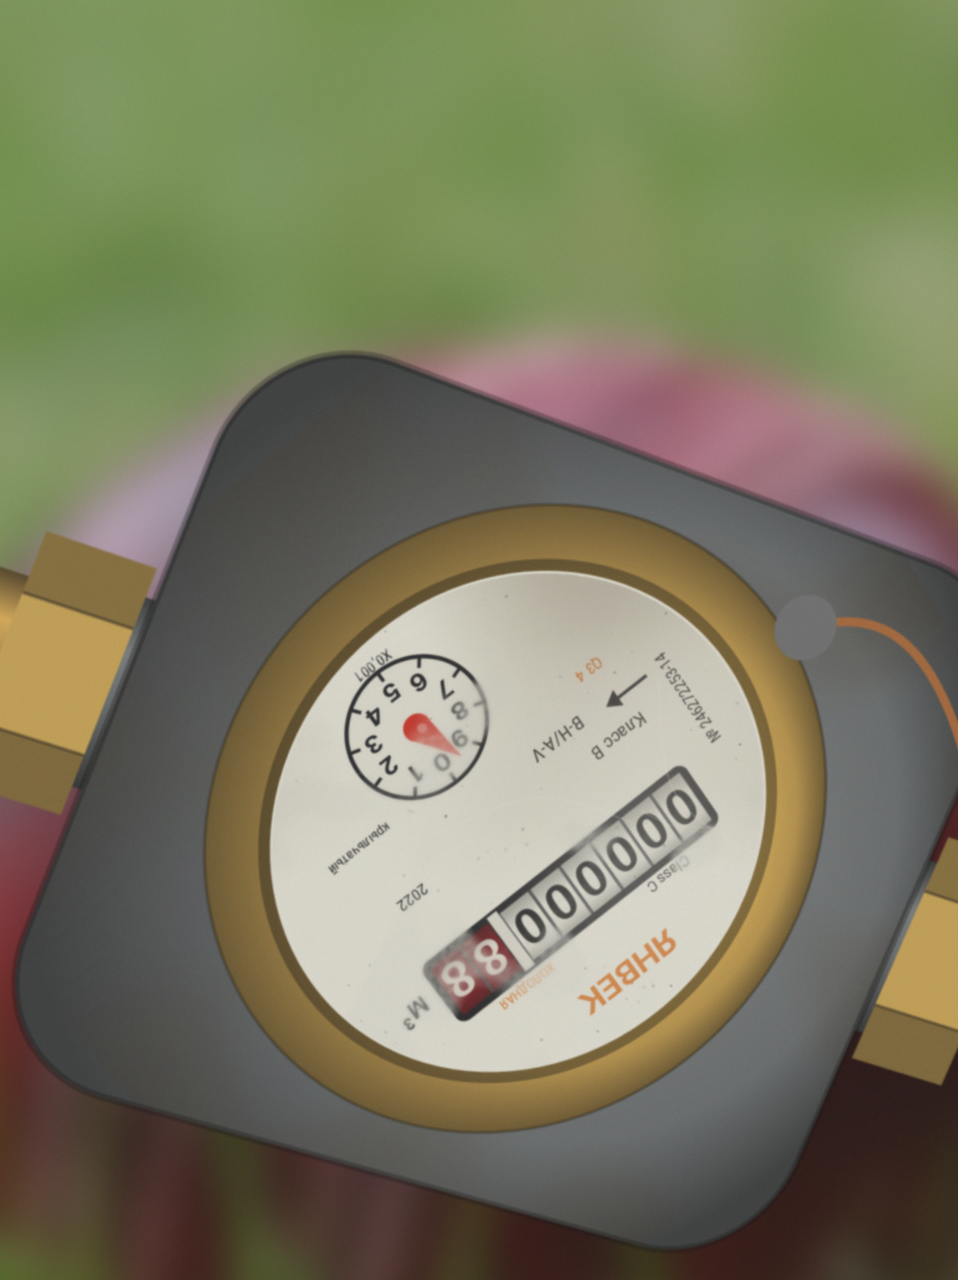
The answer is 0.879 m³
